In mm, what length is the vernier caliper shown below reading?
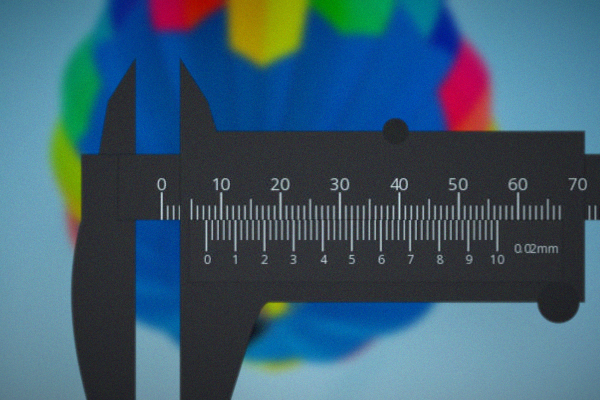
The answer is 7.5 mm
